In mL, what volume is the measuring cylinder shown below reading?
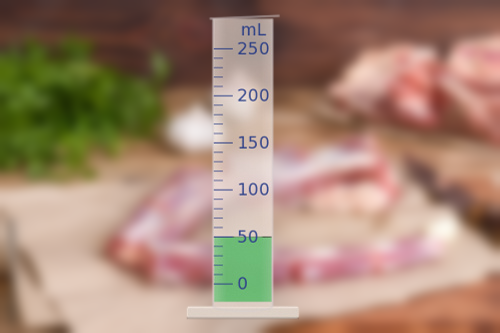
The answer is 50 mL
